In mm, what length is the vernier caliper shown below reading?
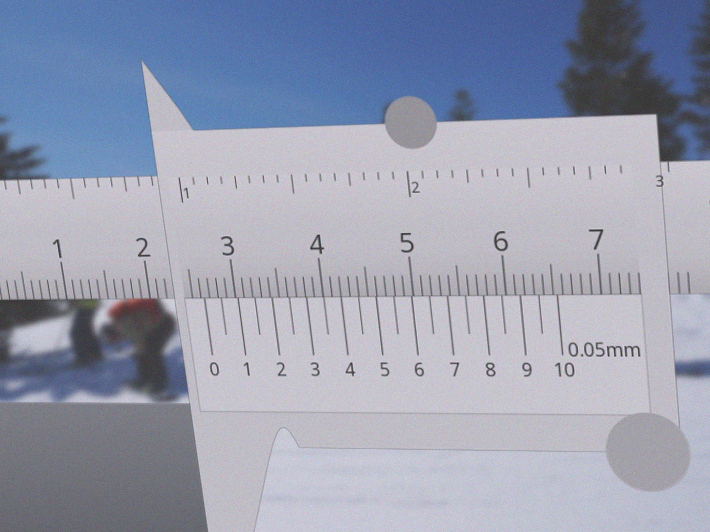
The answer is 26.4 mm
